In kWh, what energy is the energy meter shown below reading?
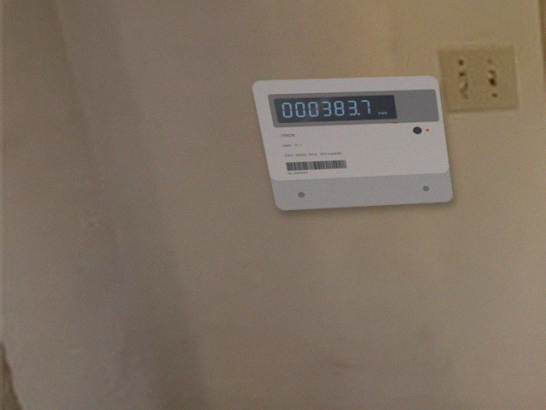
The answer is 383.7 kWh
